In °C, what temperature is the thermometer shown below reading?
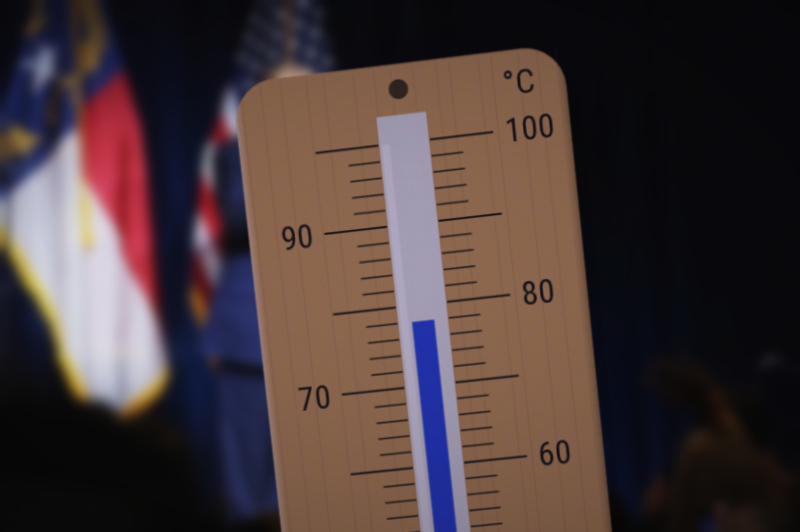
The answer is 78 °C
